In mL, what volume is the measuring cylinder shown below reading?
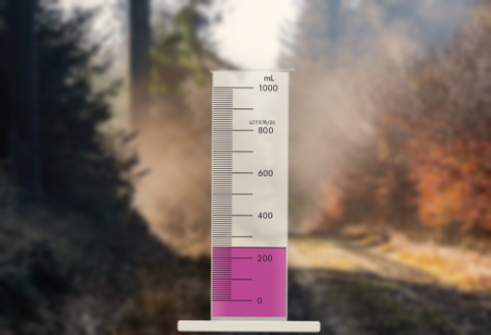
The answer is 250 mL
